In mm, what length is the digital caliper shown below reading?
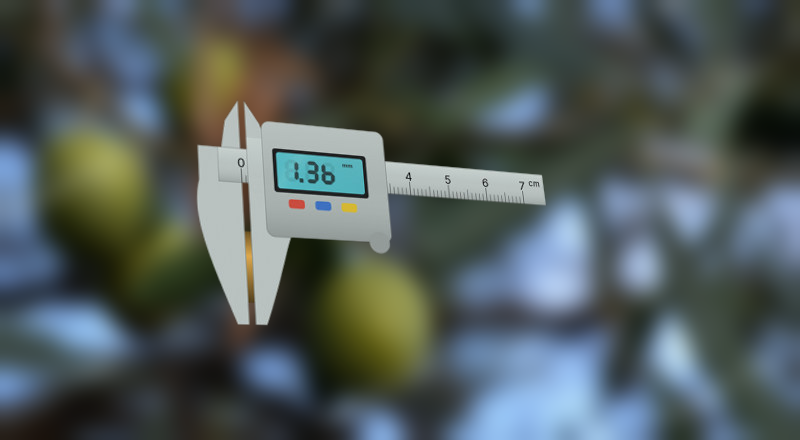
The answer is 1.36 mm
